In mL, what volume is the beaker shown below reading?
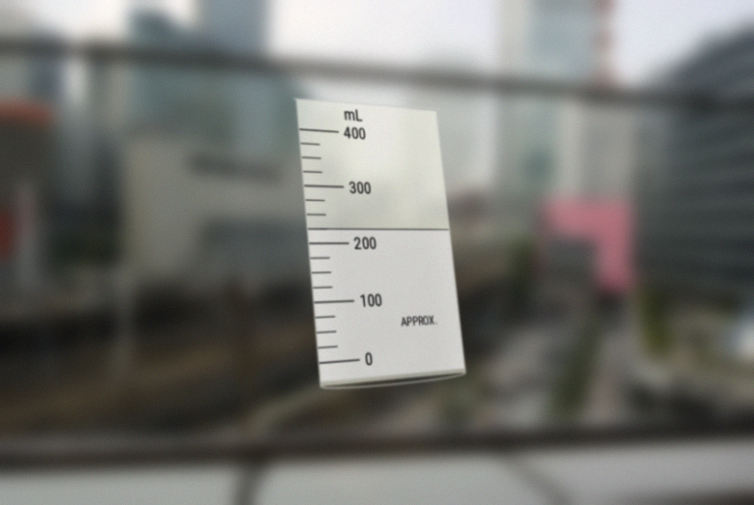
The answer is 225 mL
